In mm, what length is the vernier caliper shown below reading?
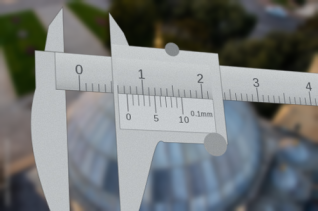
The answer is 7.4 mm
